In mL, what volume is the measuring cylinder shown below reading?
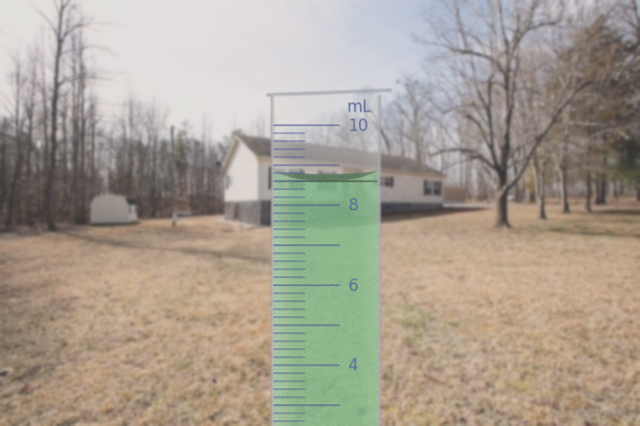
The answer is 8.6 mL
